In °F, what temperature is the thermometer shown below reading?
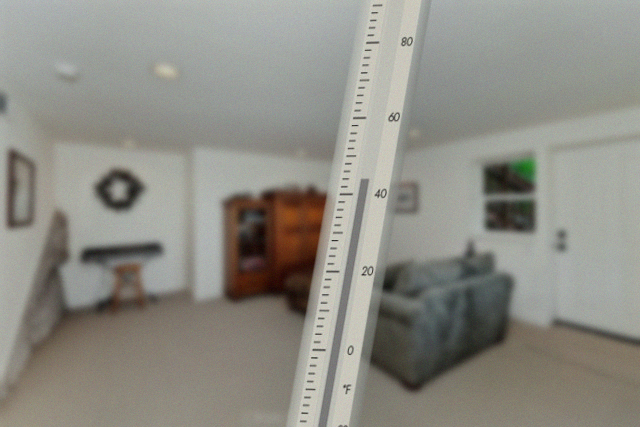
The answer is 44 °F
